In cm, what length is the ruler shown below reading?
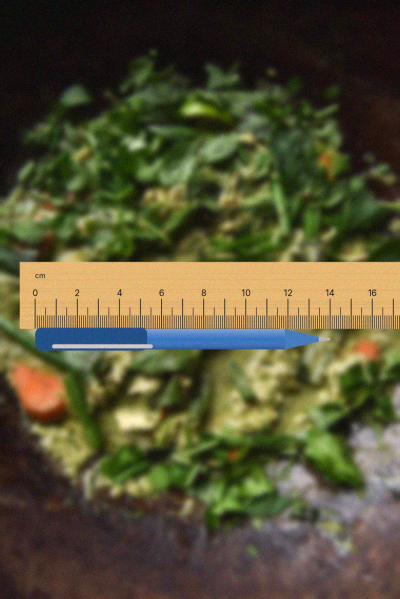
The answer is 14 cm
